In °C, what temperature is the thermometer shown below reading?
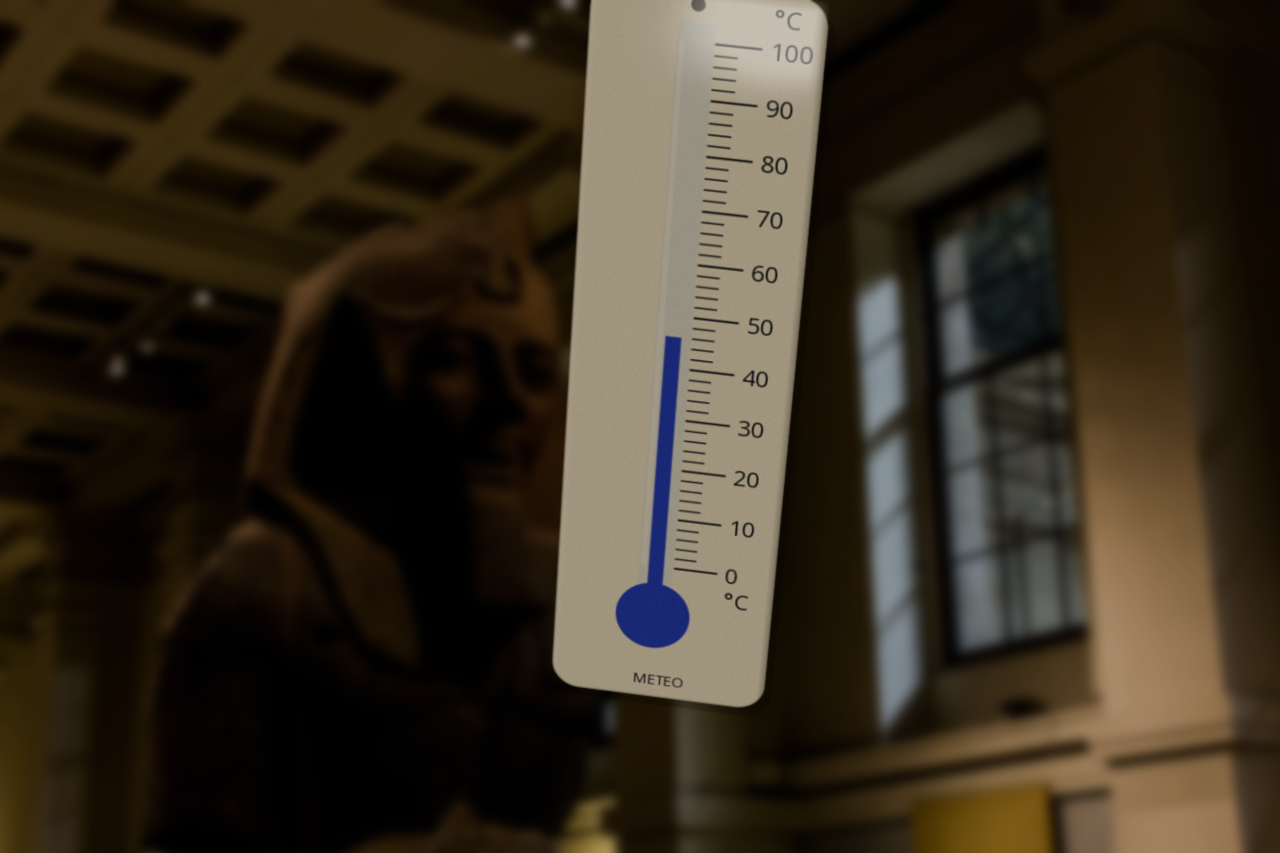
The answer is 46 °C
